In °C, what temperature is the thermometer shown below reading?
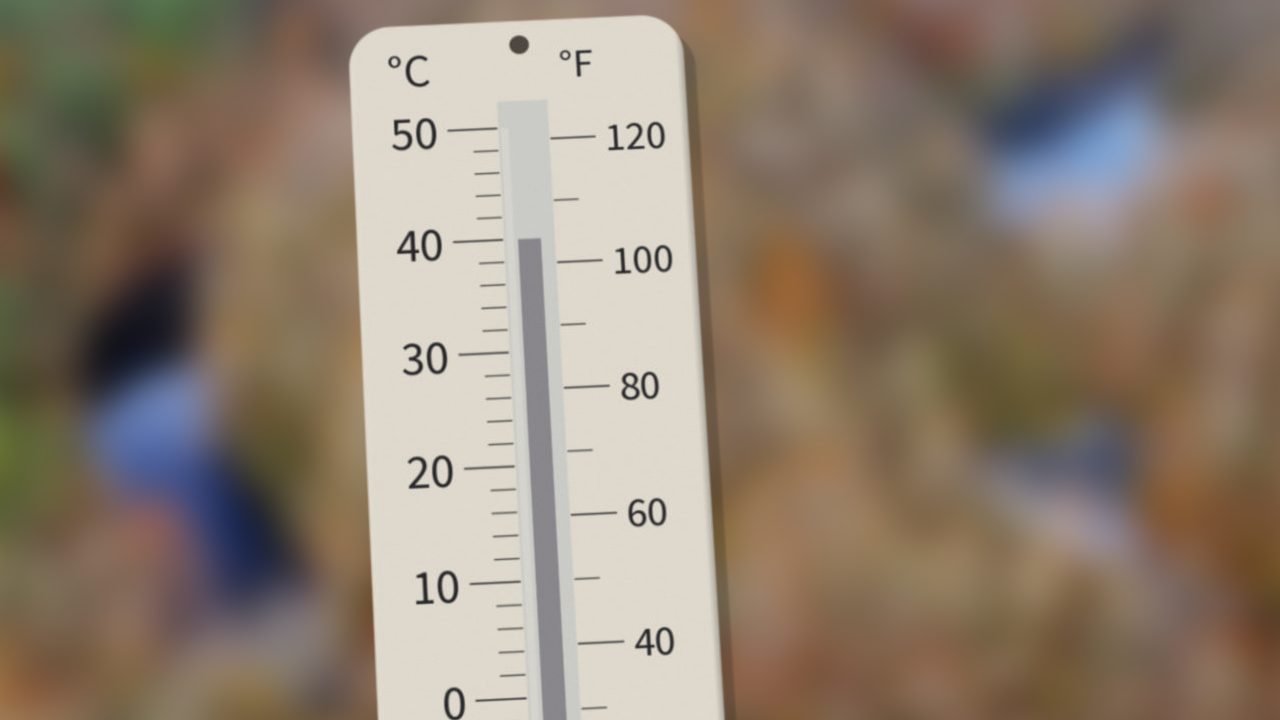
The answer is 40 °C
